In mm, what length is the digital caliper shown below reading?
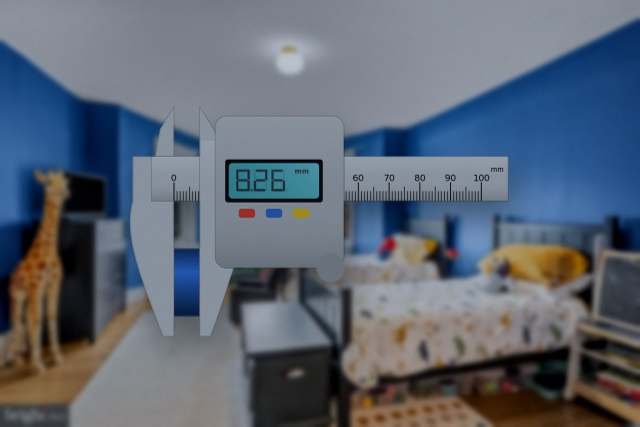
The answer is 8.26 mm
